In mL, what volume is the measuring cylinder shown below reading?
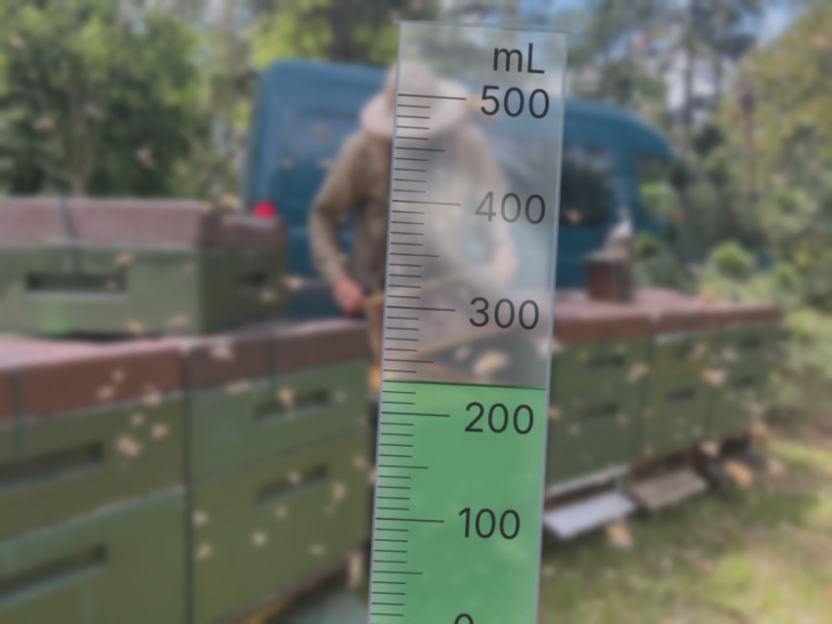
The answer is 230 mL
